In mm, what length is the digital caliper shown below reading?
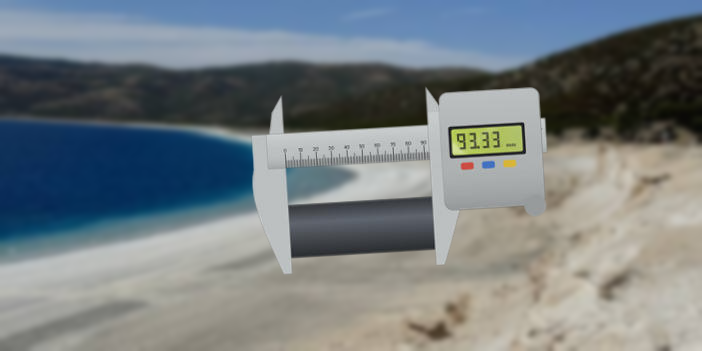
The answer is 93.33 mm
